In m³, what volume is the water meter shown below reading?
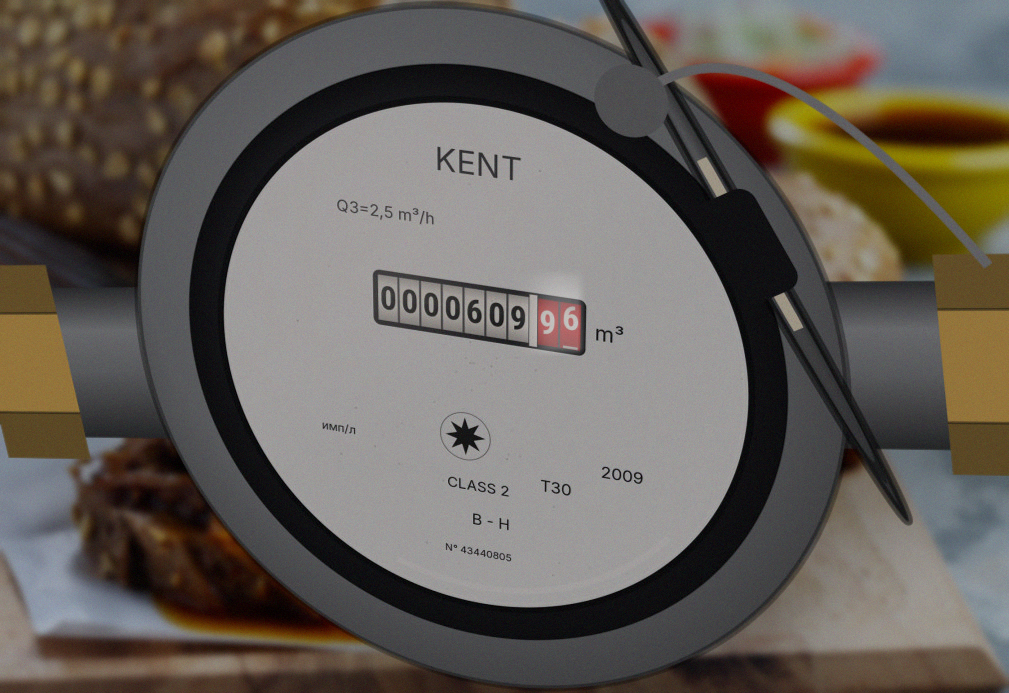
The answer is 609.96 m³
